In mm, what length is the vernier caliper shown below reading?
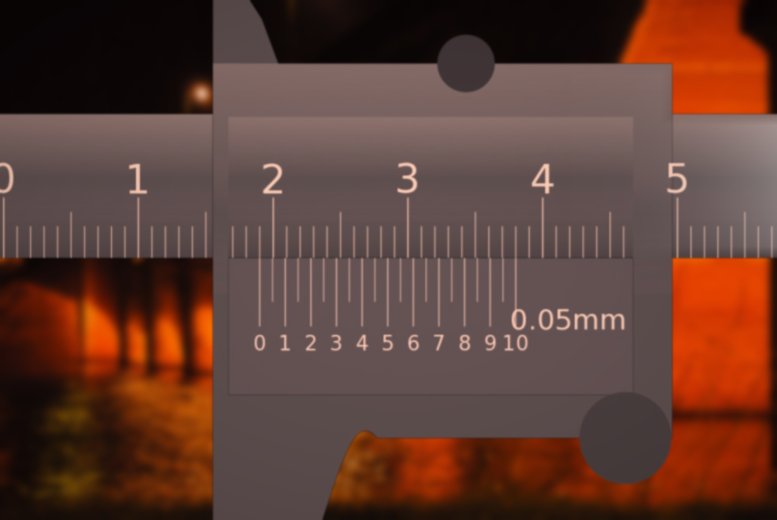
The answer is 19.0 mm
